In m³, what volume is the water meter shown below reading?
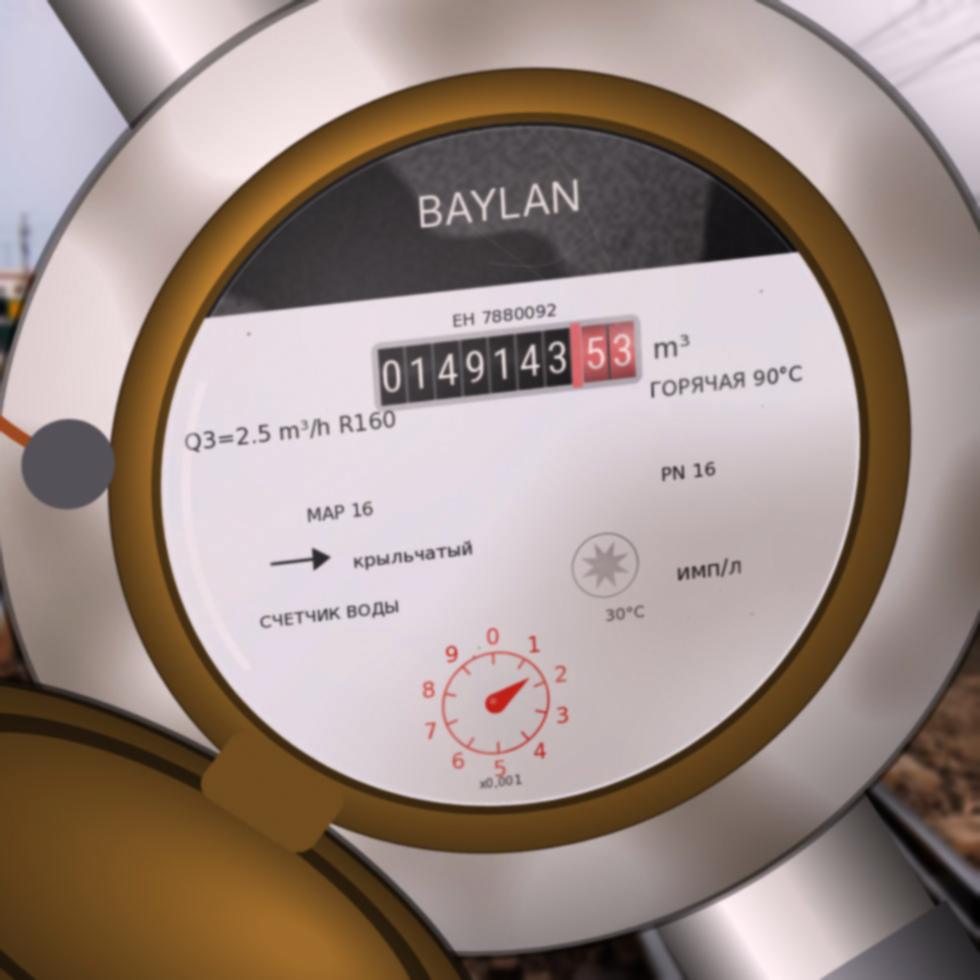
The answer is 149143.531 m³
